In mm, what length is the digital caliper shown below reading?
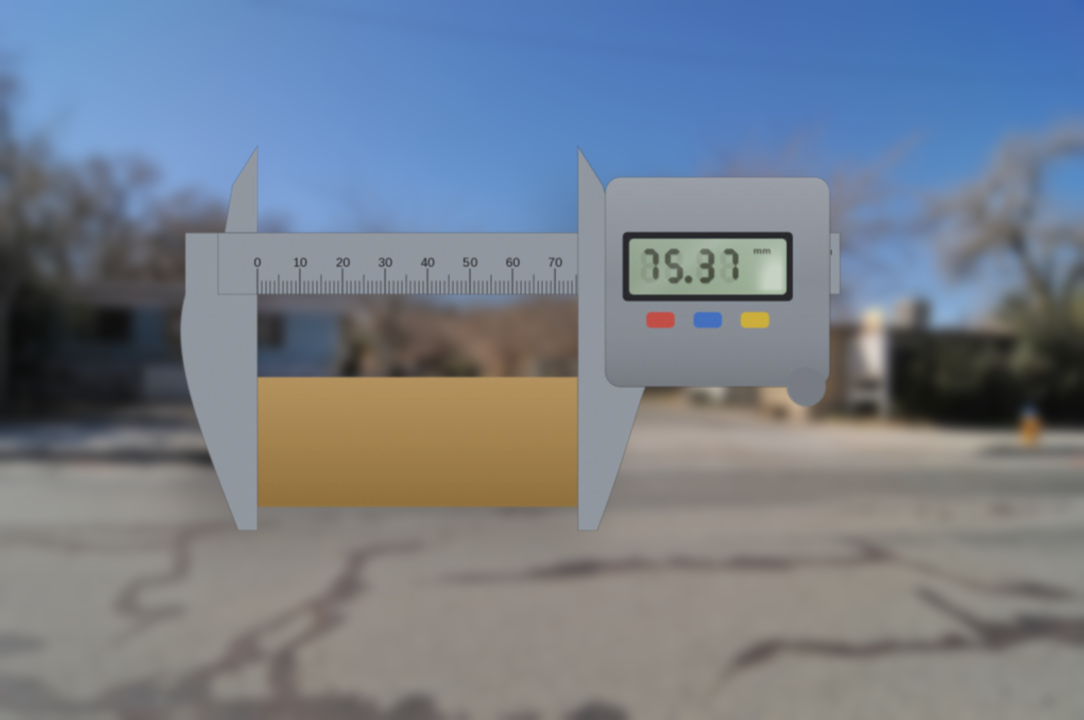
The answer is 75.37 mm
